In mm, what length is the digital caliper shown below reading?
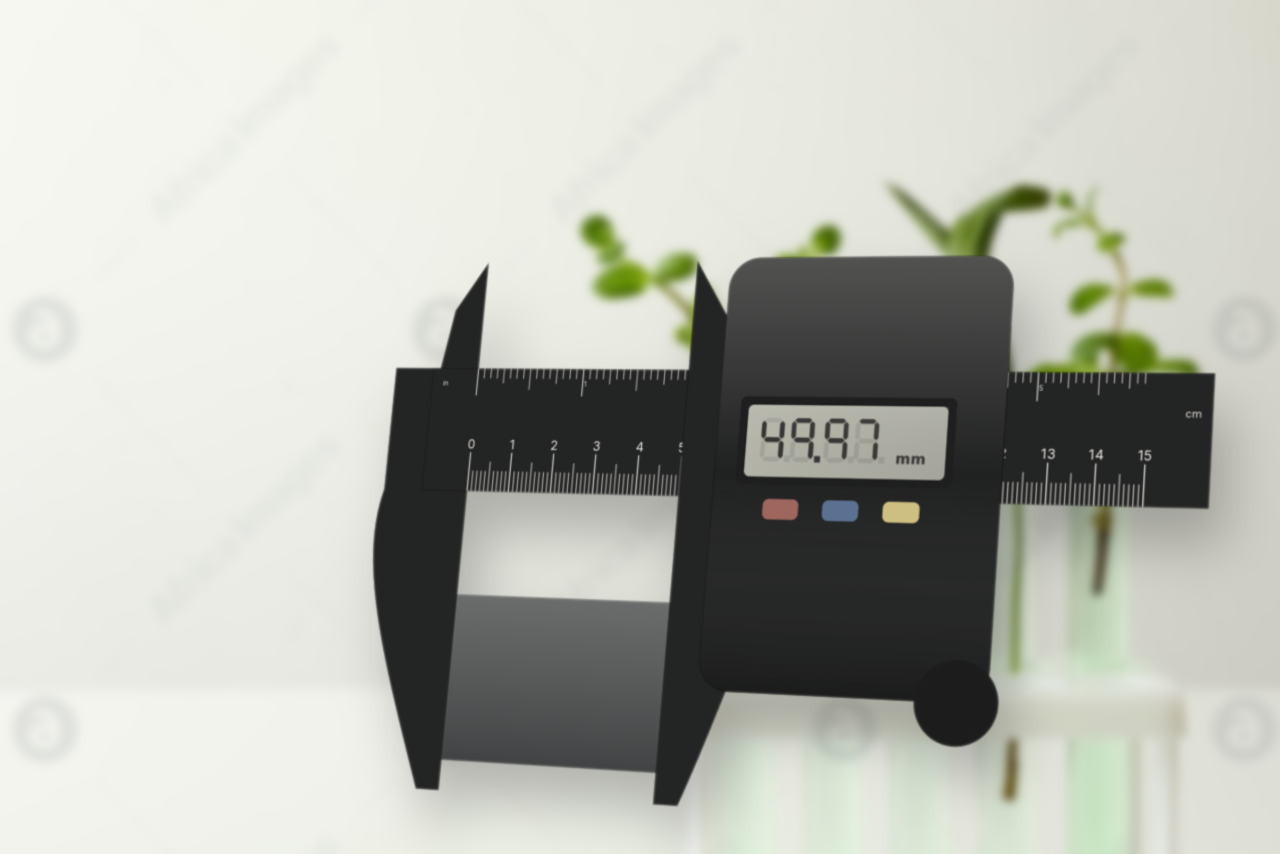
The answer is 49.97 mm
